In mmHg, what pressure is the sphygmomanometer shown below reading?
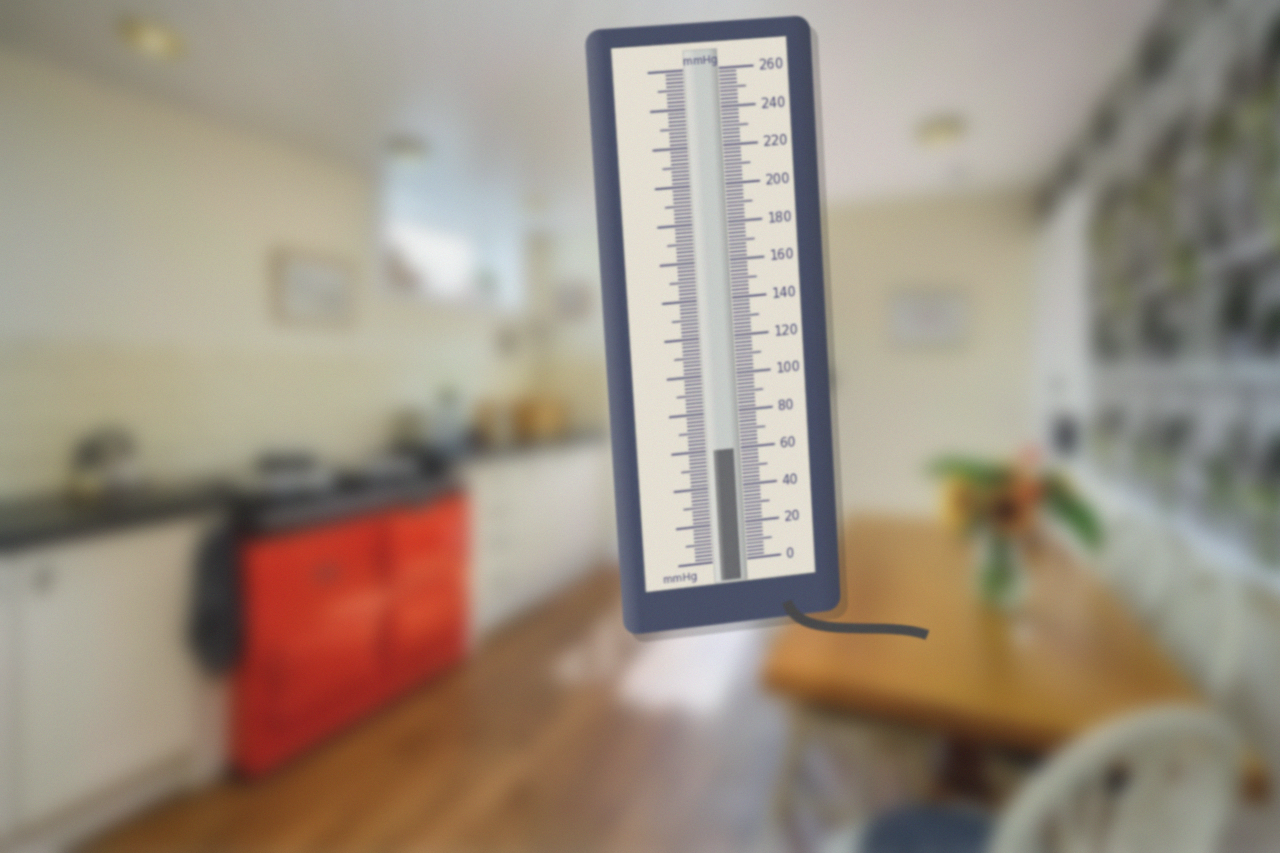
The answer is 60 mmHg
